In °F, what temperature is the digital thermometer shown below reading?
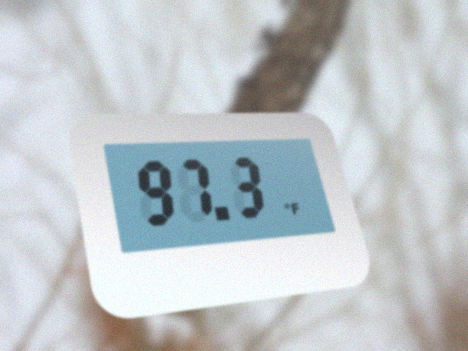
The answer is 97.3 °F
